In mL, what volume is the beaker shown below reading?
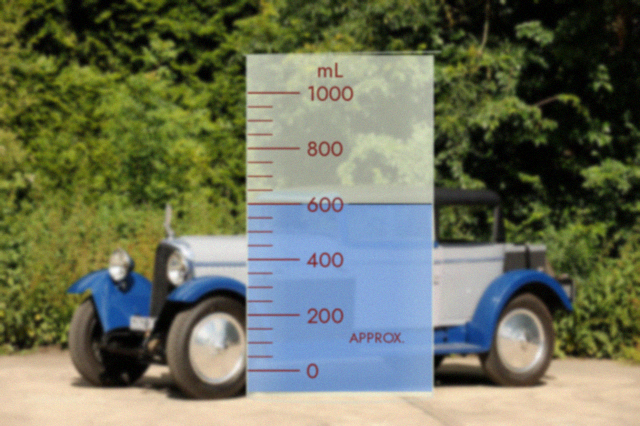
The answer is 600 mL
